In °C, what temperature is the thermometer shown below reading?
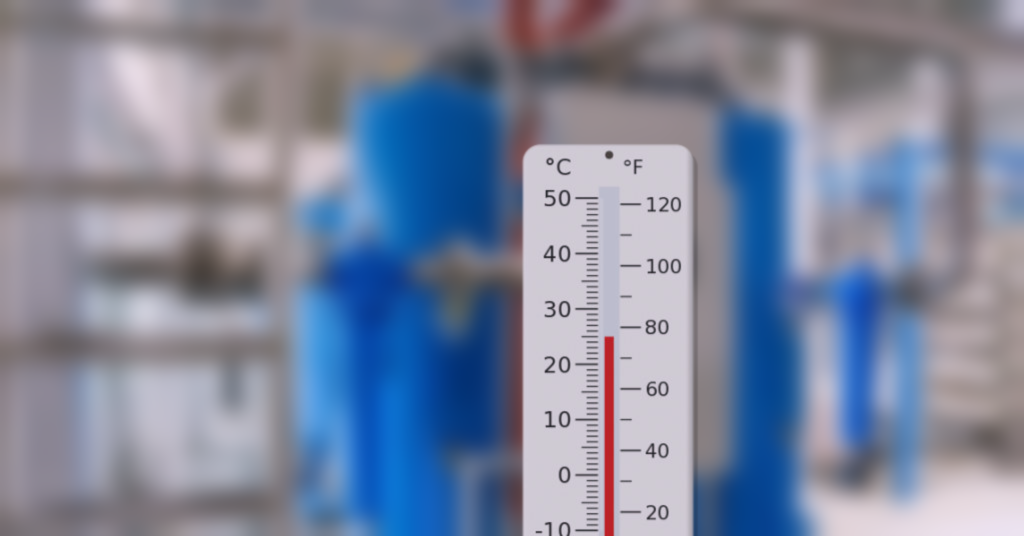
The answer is 25 °C
